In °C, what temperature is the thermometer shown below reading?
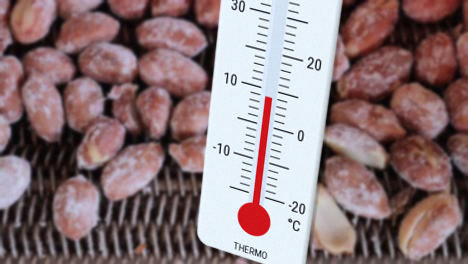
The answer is 8 °C
